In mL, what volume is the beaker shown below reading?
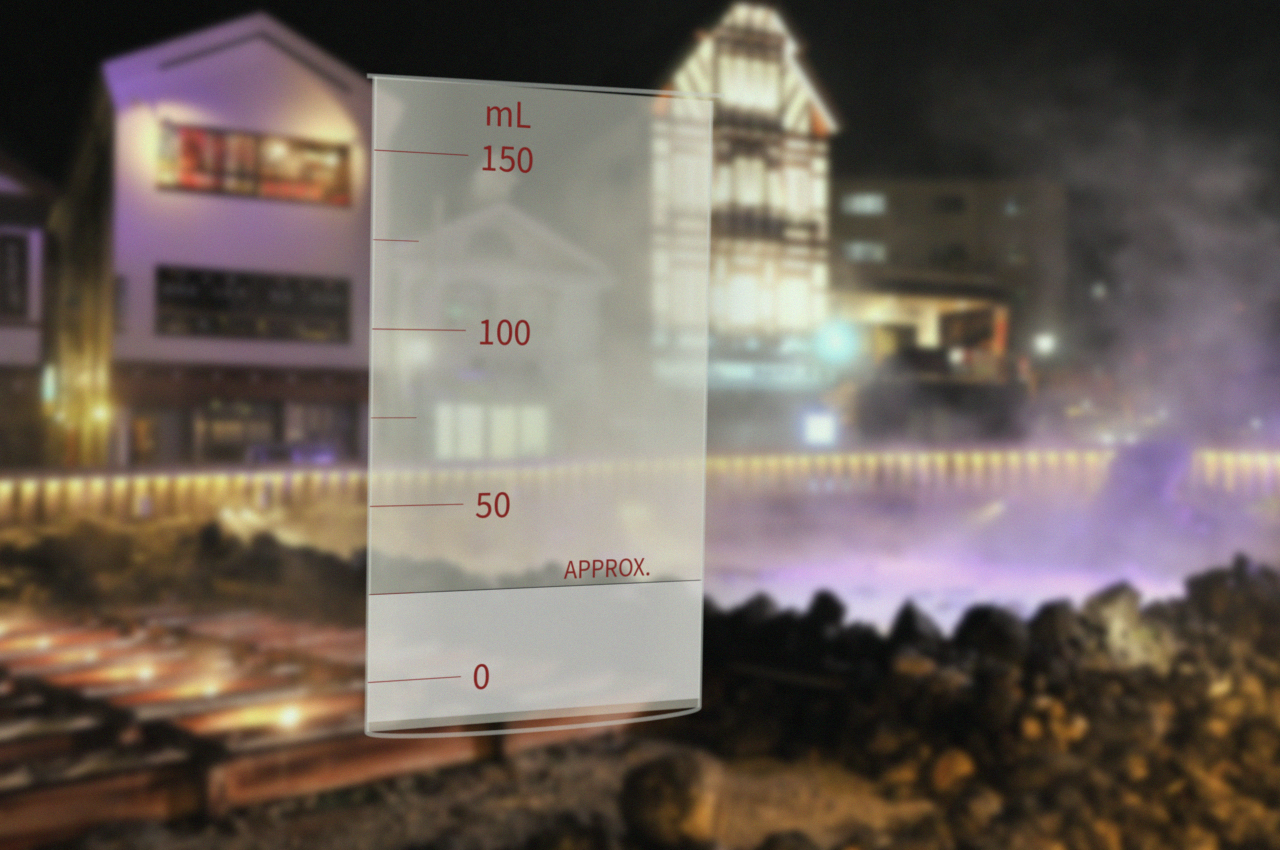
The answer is 25 mL
